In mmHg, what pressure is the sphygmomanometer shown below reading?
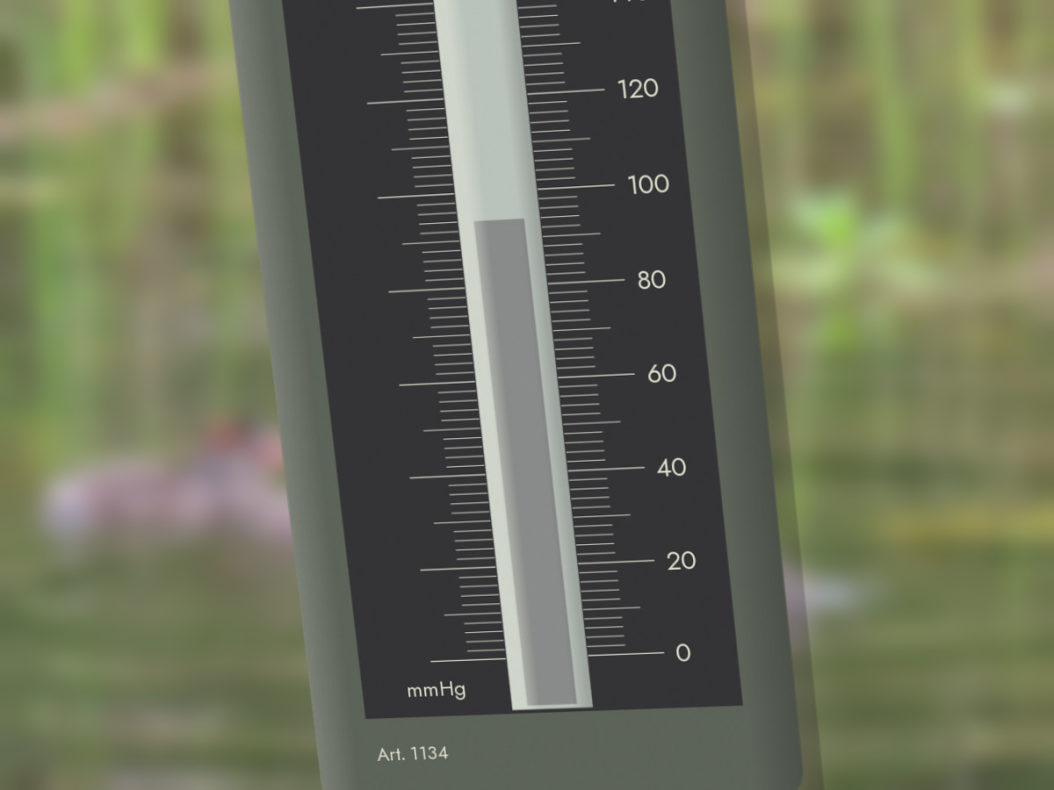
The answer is 94 mmHg
